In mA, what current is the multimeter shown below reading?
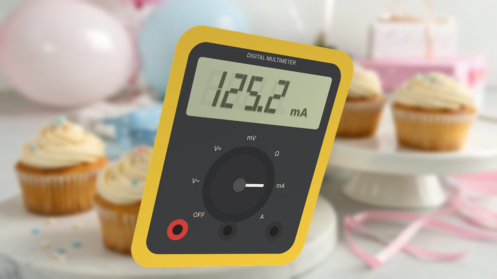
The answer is 125.2 mA
